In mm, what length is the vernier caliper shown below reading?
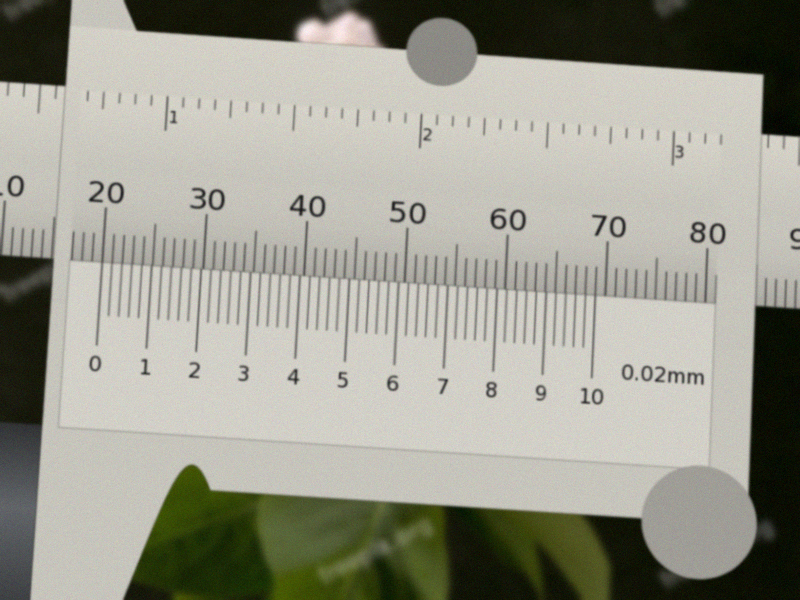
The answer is 20.0 mm
